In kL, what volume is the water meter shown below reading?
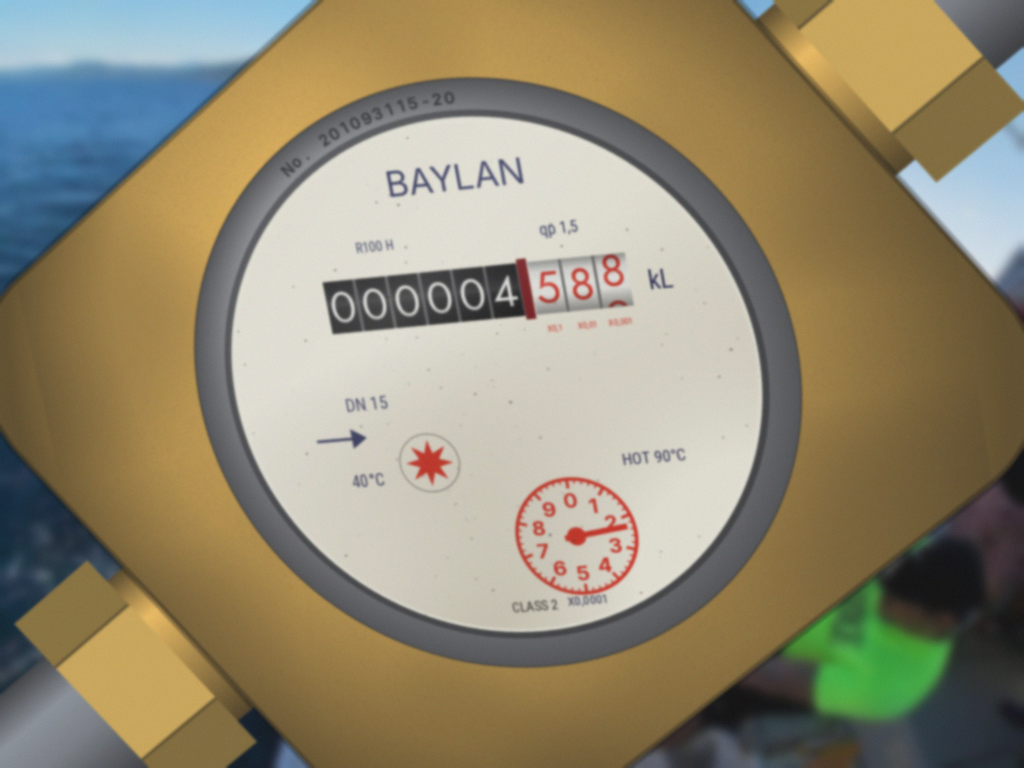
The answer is 4.5882 kL
